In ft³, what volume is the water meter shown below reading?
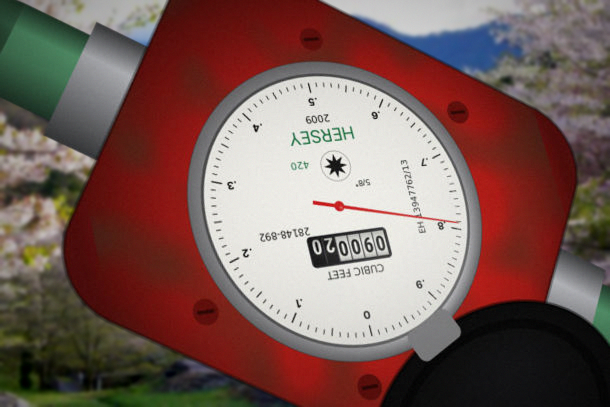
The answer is 90019.79 ft³
